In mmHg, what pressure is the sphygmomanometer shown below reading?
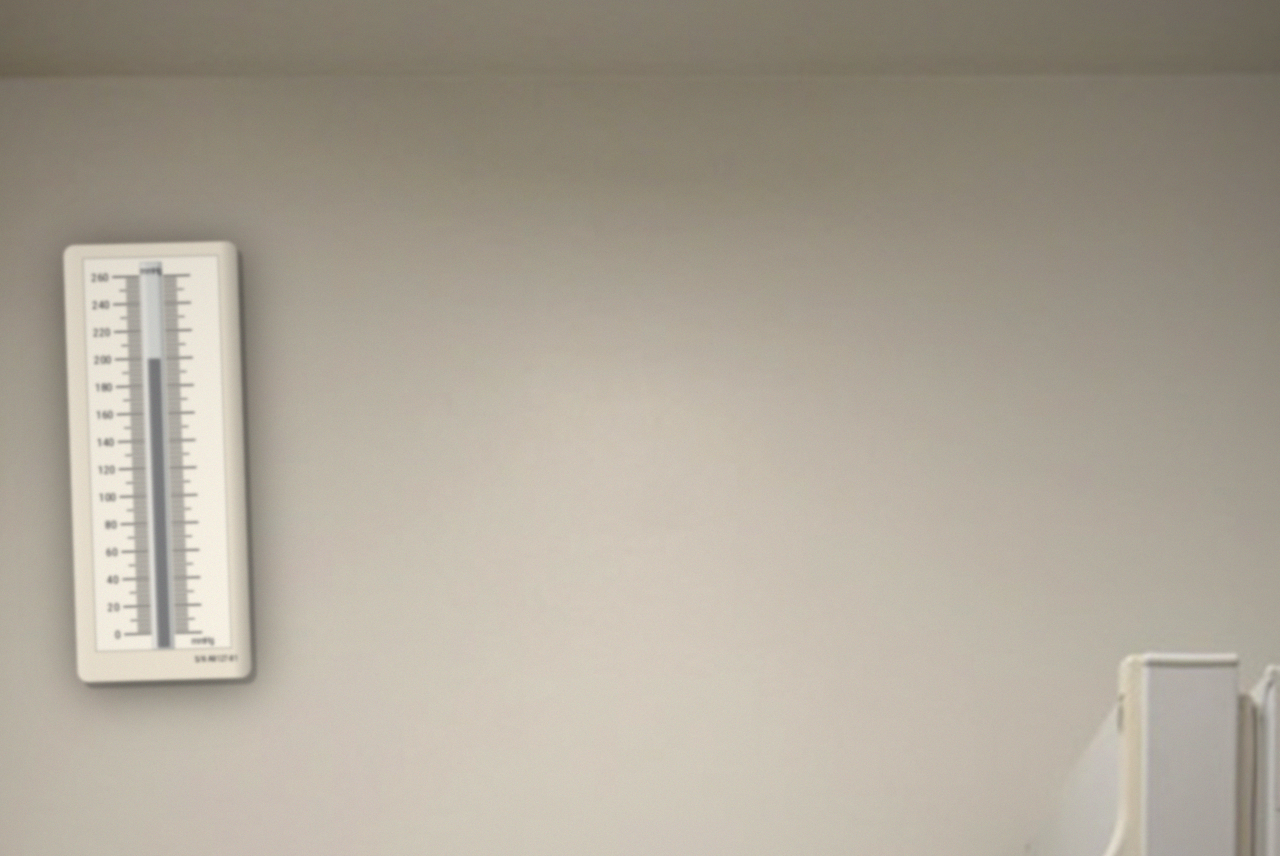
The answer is 200 mmHg
